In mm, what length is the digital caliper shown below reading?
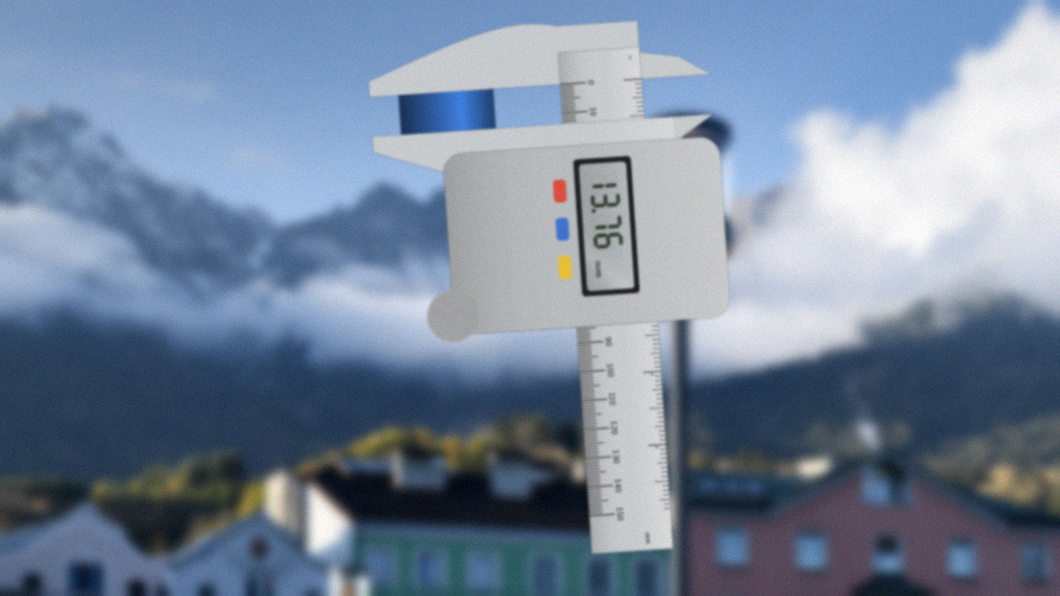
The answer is 13.76 mm
